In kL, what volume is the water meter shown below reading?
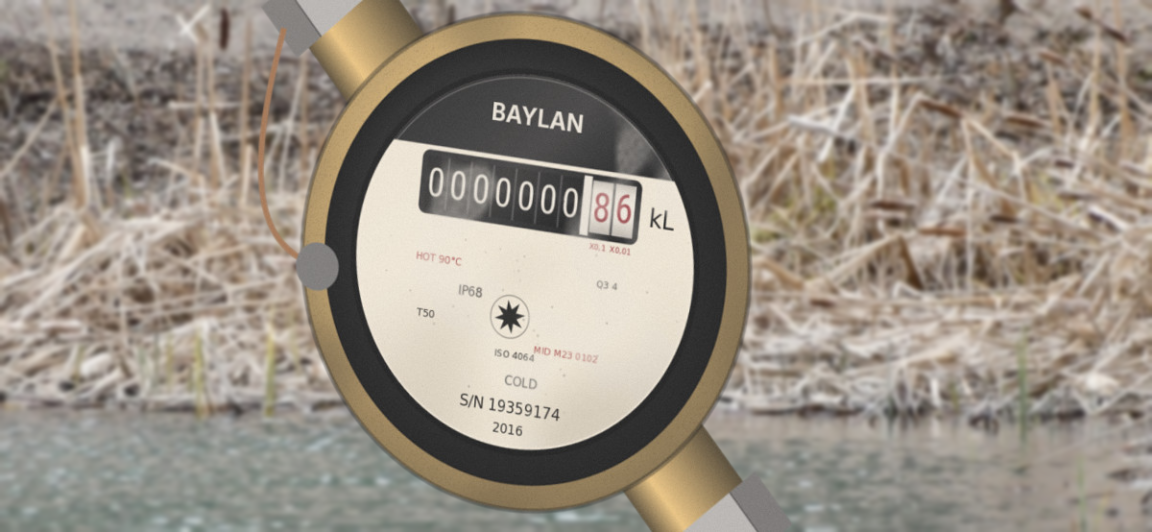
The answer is 0.86 kL
